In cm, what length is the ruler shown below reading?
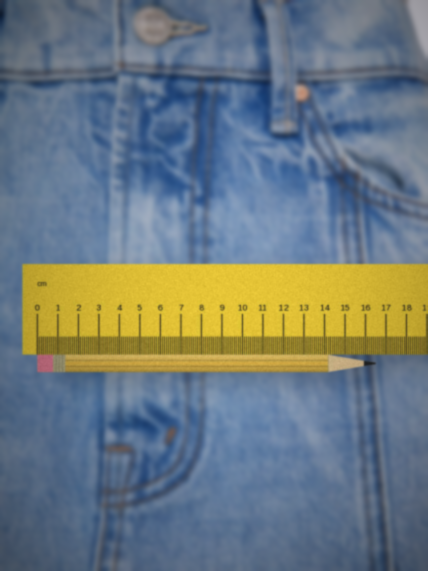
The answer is 16.5 cm
